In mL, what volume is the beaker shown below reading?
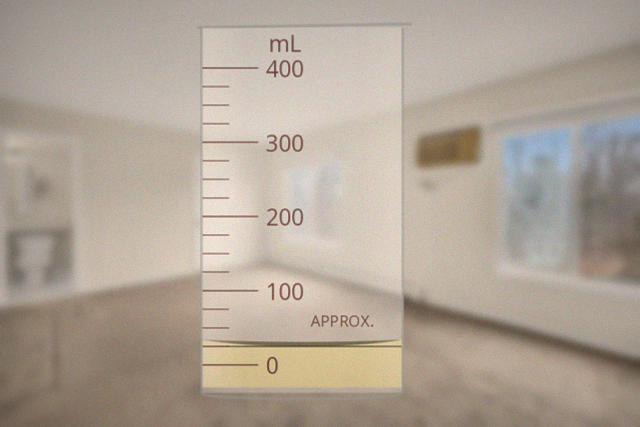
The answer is 25 mL
